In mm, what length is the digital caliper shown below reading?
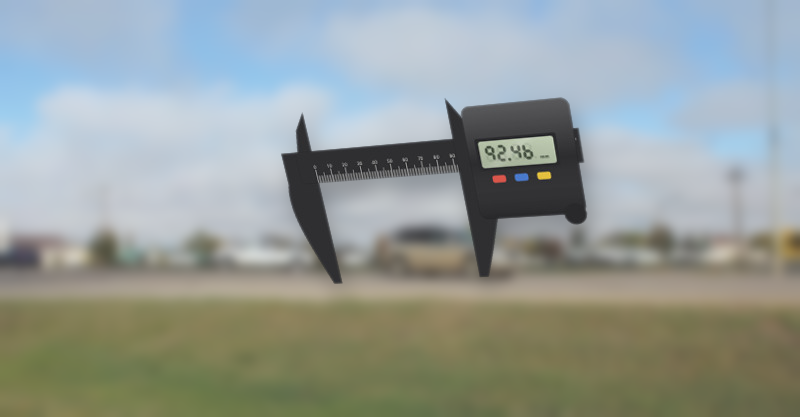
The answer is 92.46 mm
